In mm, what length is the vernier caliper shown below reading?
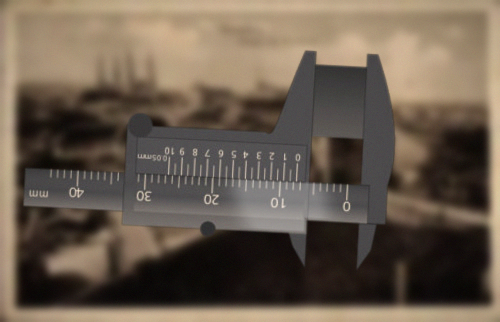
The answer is 7.6 mm
